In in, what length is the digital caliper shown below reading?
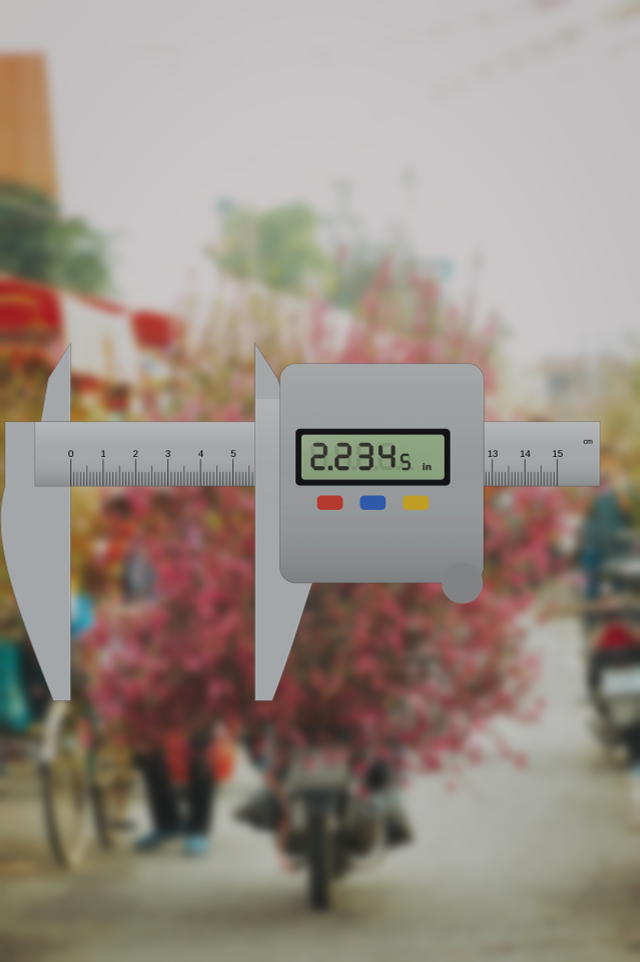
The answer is 2.2345 in
